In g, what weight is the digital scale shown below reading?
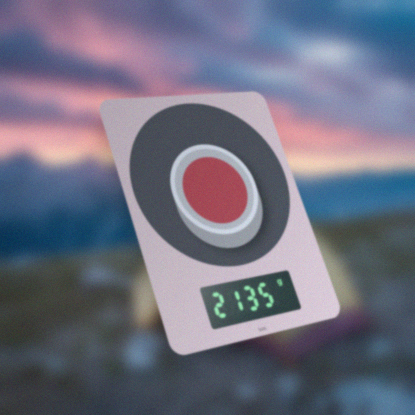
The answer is 2135 g
